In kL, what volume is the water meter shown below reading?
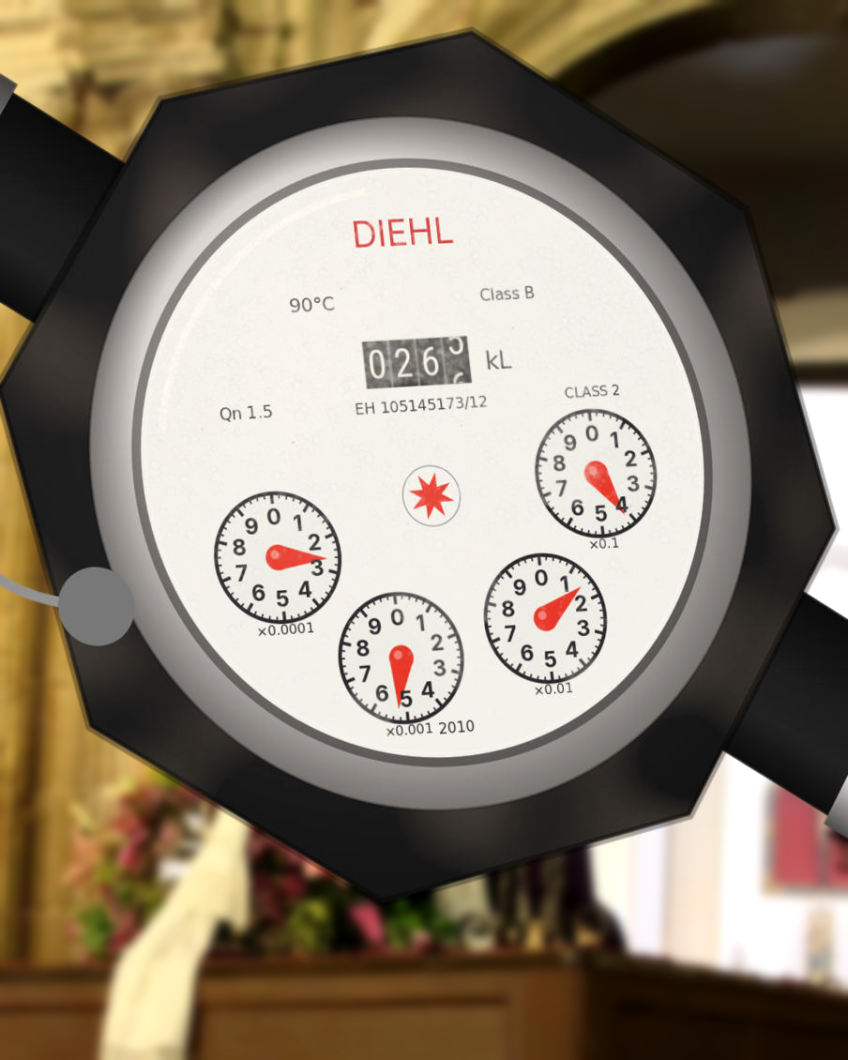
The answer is 265.4152 kL
